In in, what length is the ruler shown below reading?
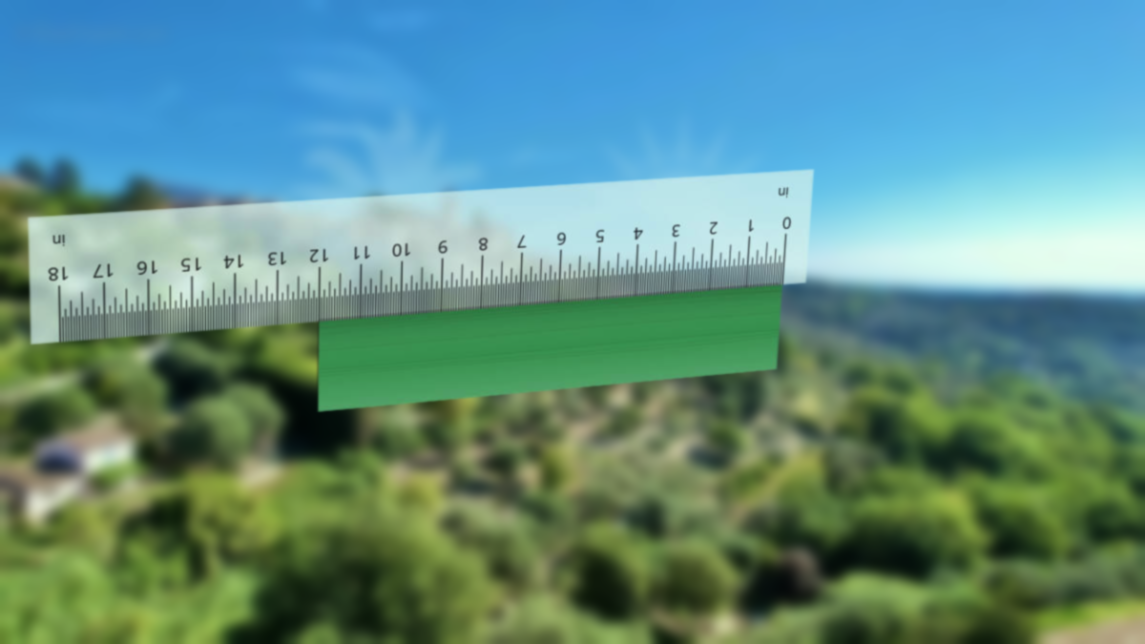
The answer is 12 in
